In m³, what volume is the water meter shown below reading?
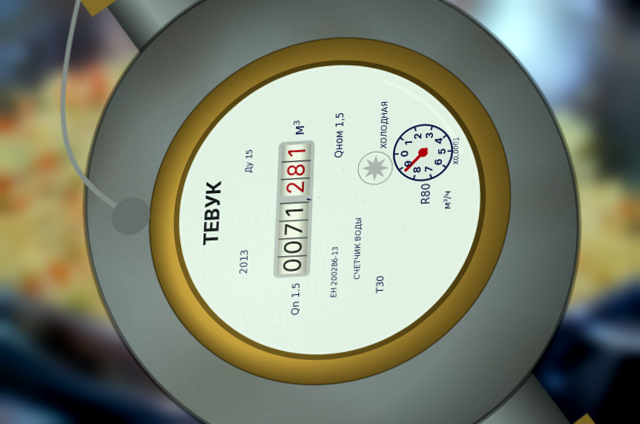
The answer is 71.2818 m³
